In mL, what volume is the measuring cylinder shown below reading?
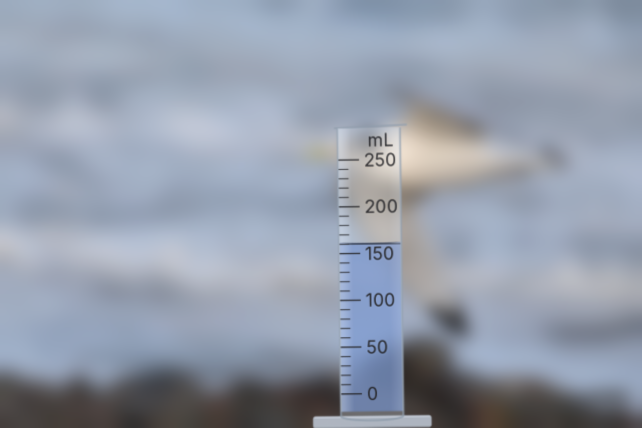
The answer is 160 mL
